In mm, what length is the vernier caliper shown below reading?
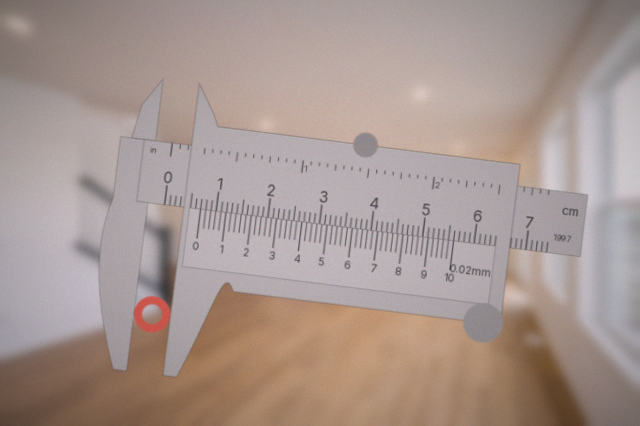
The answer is 7.0 mm
